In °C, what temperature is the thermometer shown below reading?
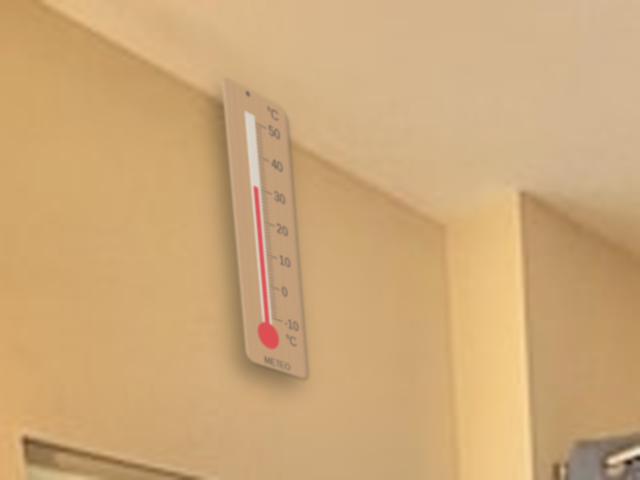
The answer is 30 °C
